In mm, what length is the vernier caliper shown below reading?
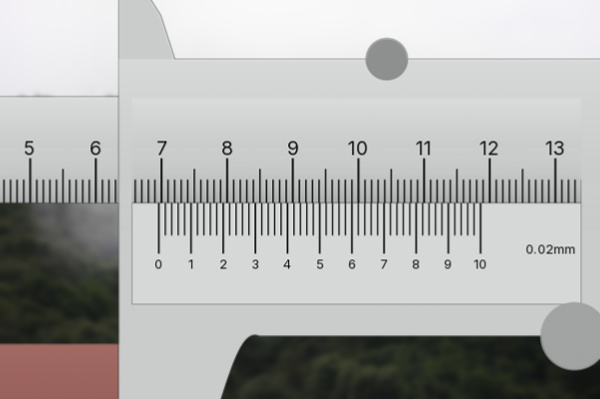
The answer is 69.6 mm
